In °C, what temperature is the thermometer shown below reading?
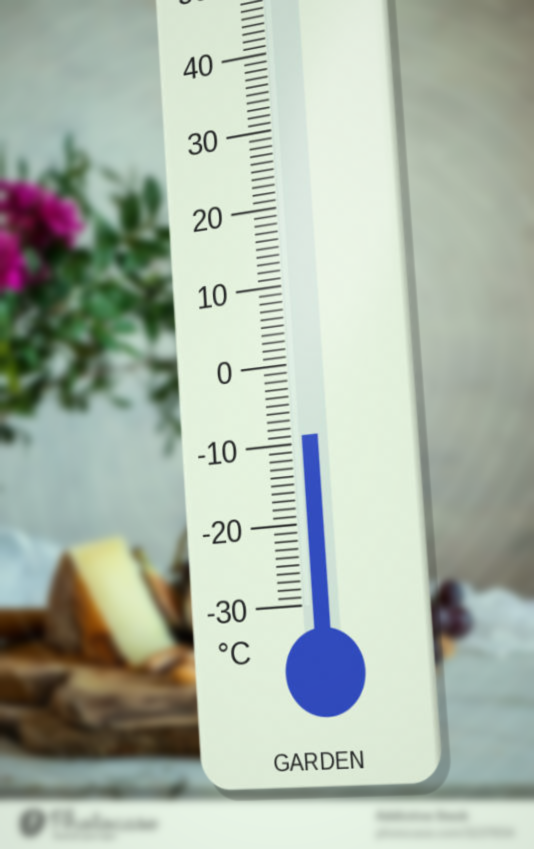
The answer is -9 °C
